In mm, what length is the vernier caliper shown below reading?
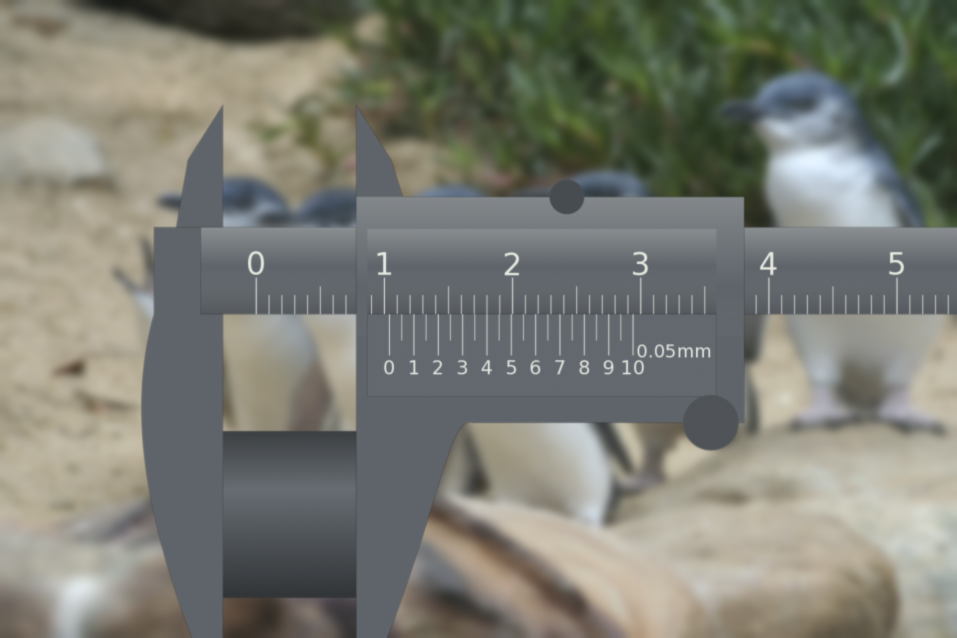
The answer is 10.4 mm
